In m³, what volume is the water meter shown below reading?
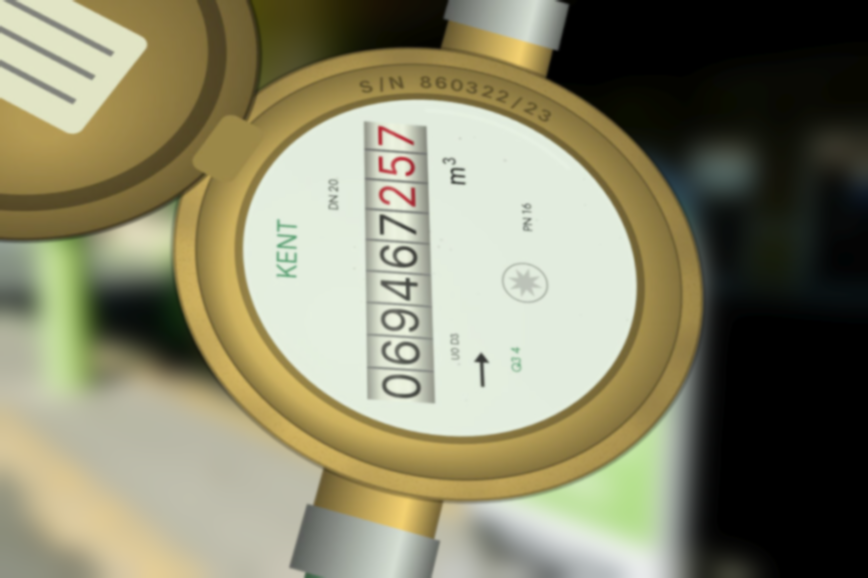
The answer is 69467.257 m³
